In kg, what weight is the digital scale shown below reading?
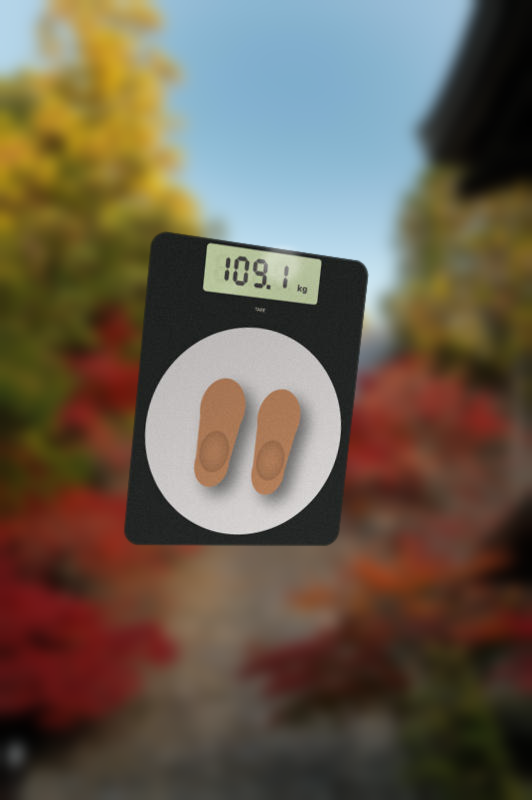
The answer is 109.1 kg
